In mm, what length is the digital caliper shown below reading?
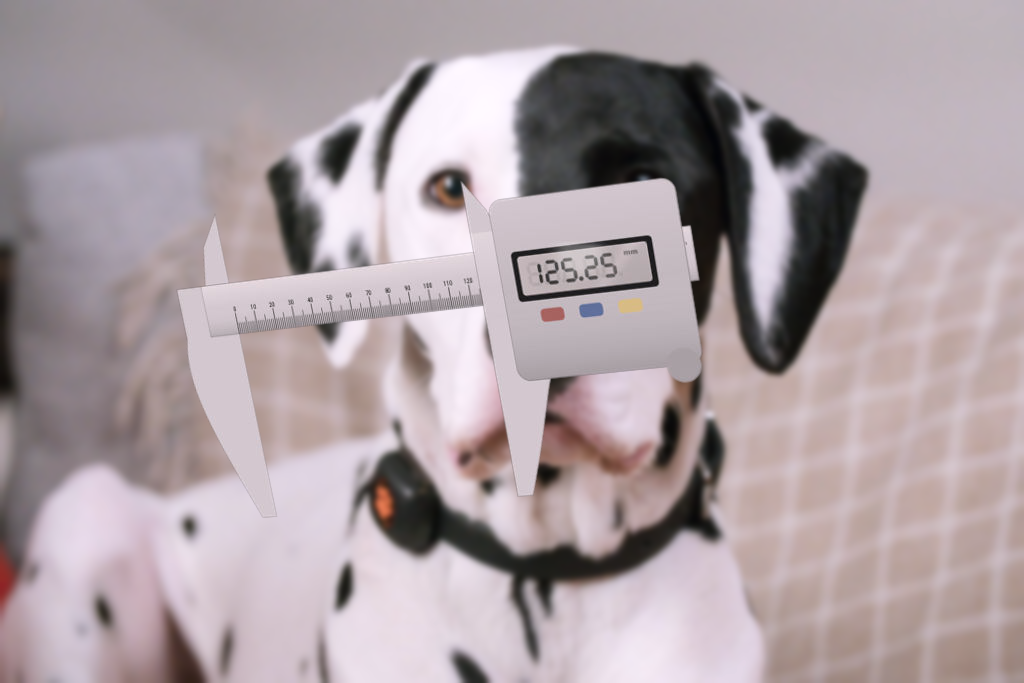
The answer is 125.25 mm
